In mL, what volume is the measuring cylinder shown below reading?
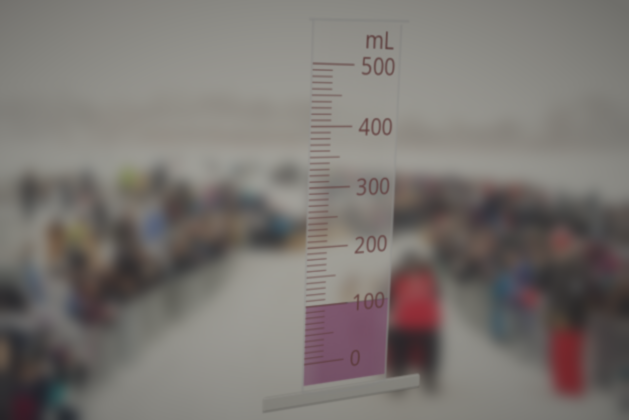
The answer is 100 mL
